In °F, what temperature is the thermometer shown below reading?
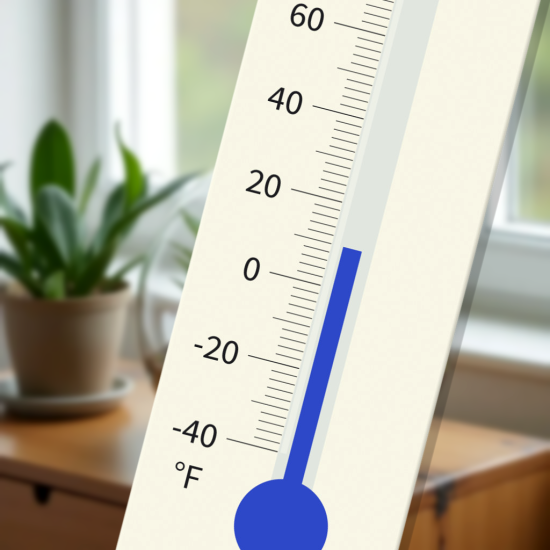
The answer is 10 °F
